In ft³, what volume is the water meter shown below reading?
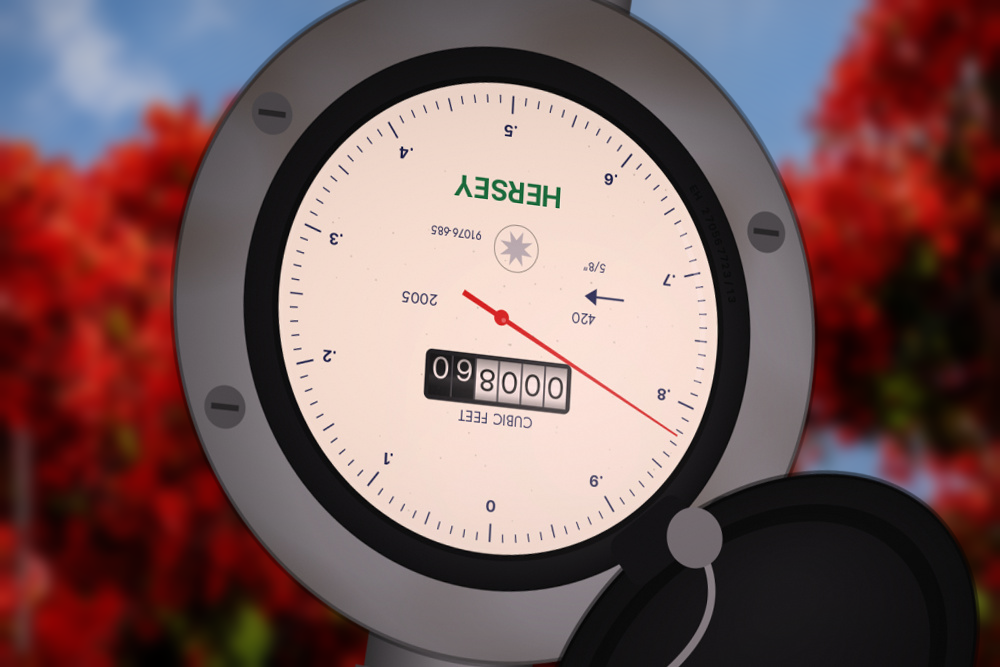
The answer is 859.82 ft³
